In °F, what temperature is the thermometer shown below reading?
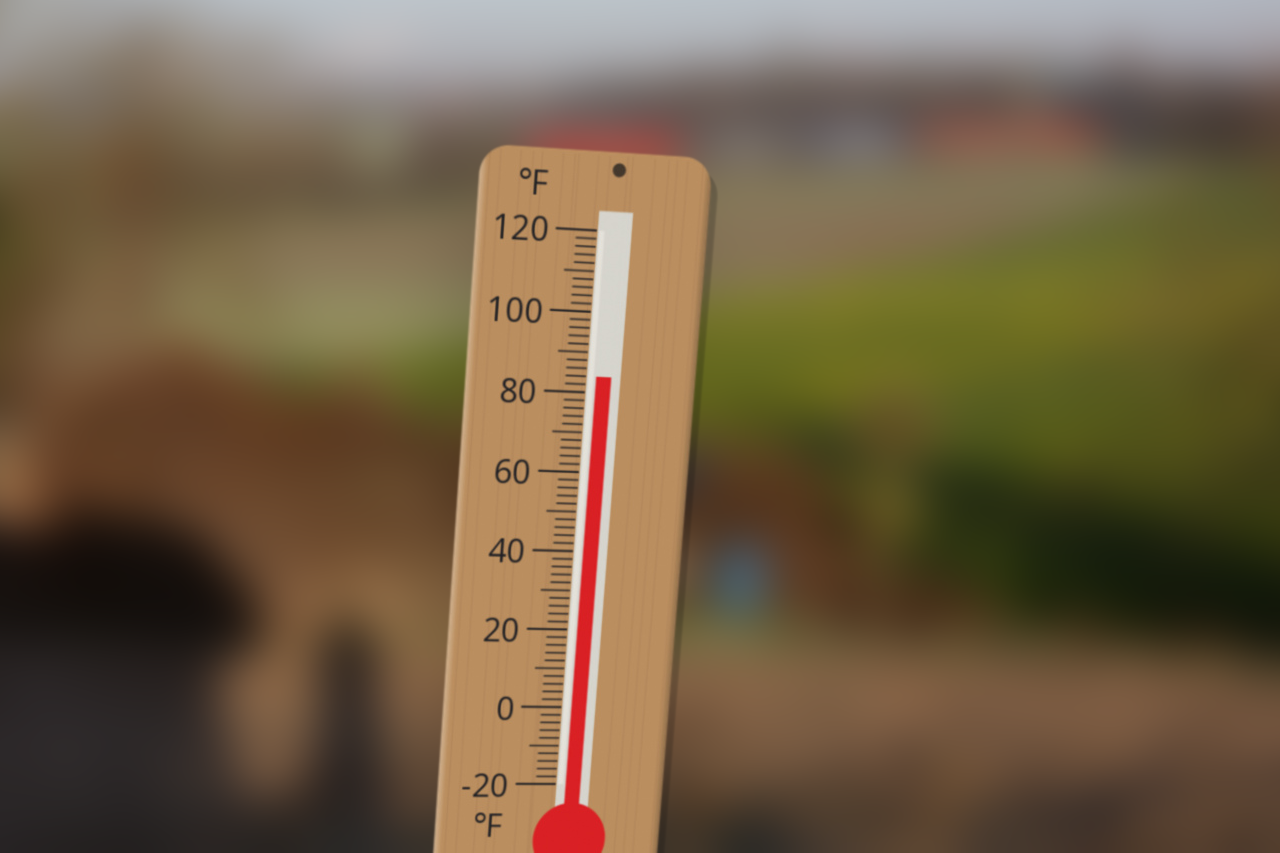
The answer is 84 °F
